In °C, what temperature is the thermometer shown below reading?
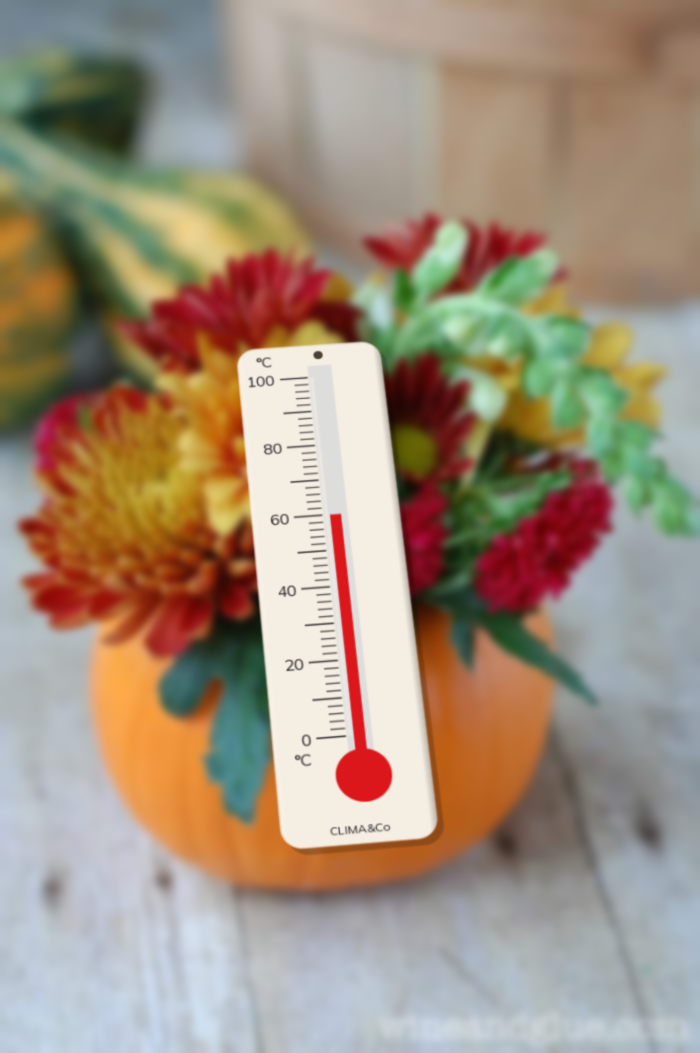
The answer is 60 °C
